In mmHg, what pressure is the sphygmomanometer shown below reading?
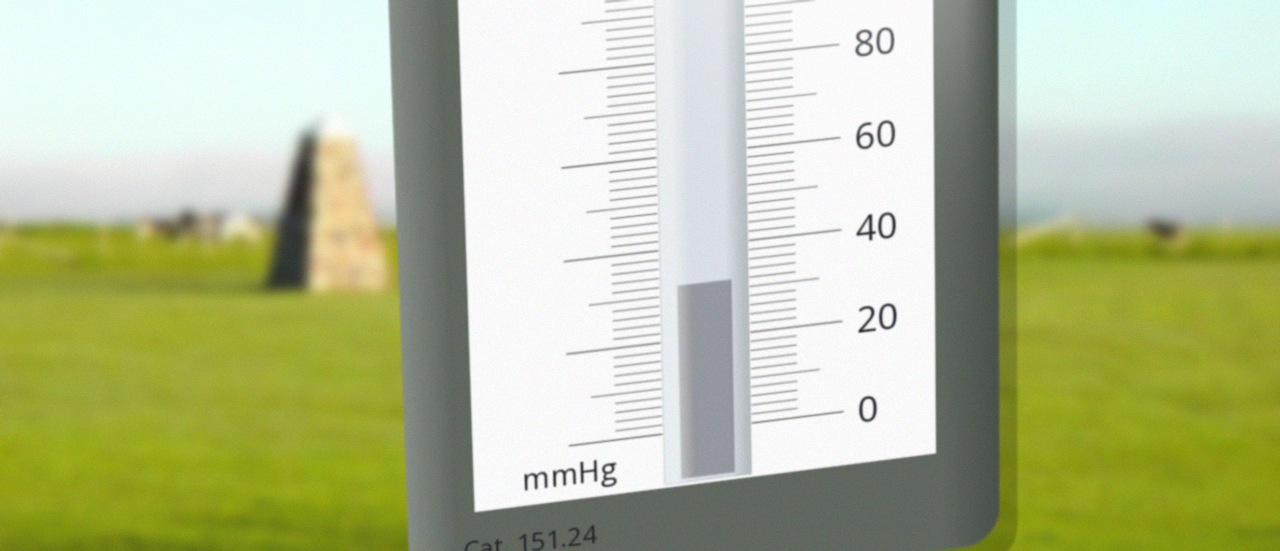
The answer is 32 mmHg
